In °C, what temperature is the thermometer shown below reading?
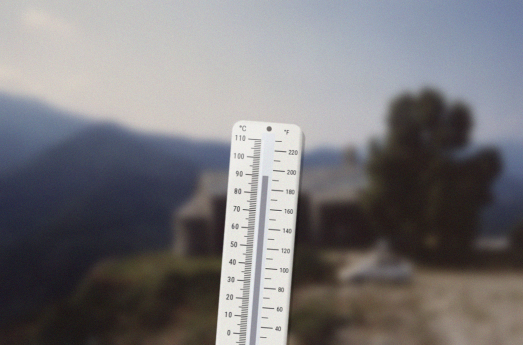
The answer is 90 °C
